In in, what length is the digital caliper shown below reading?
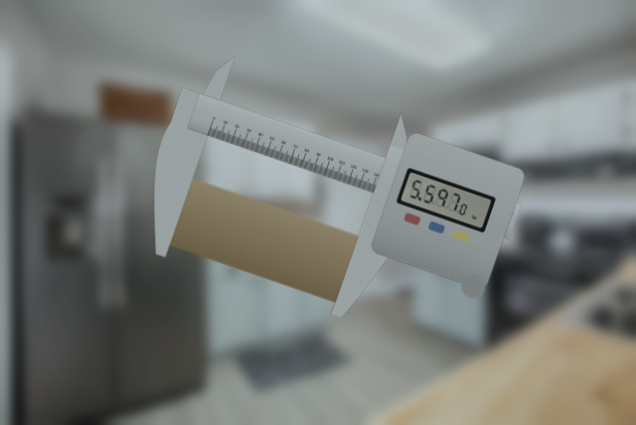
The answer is 5.5970 in
